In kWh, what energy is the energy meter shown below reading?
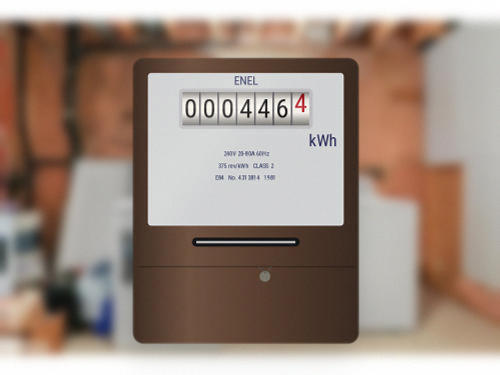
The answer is 446.4 kWh
